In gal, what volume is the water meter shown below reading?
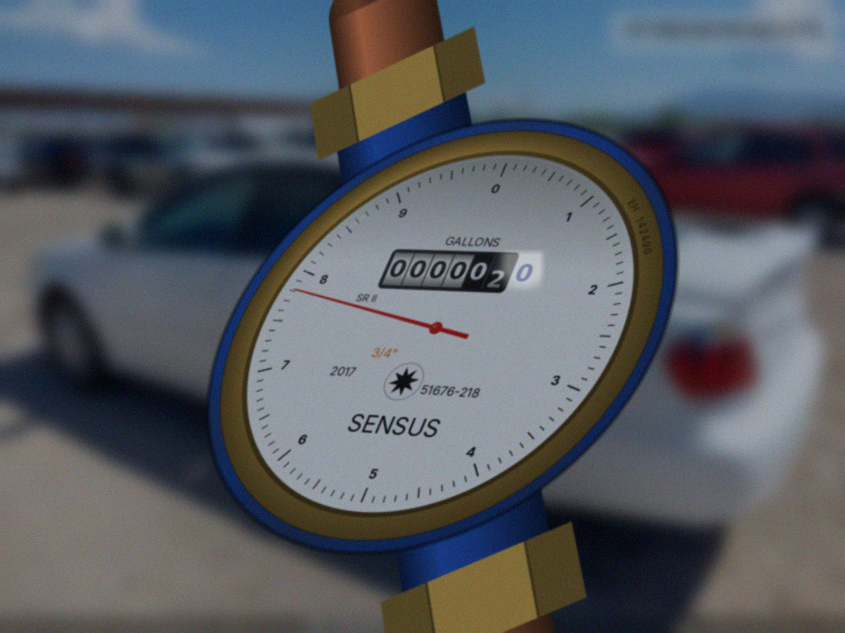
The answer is 17.8 gal
